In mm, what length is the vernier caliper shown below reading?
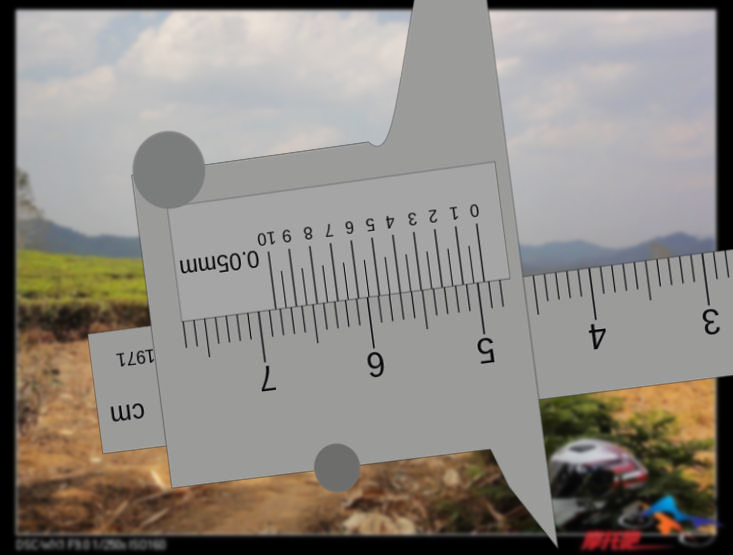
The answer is 49.4 mm
